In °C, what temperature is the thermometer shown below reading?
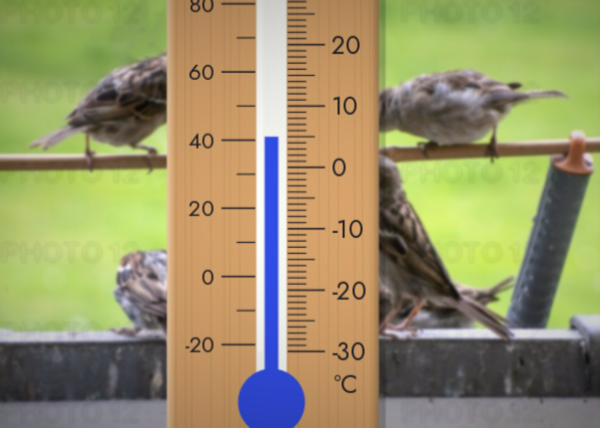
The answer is 5 °C
